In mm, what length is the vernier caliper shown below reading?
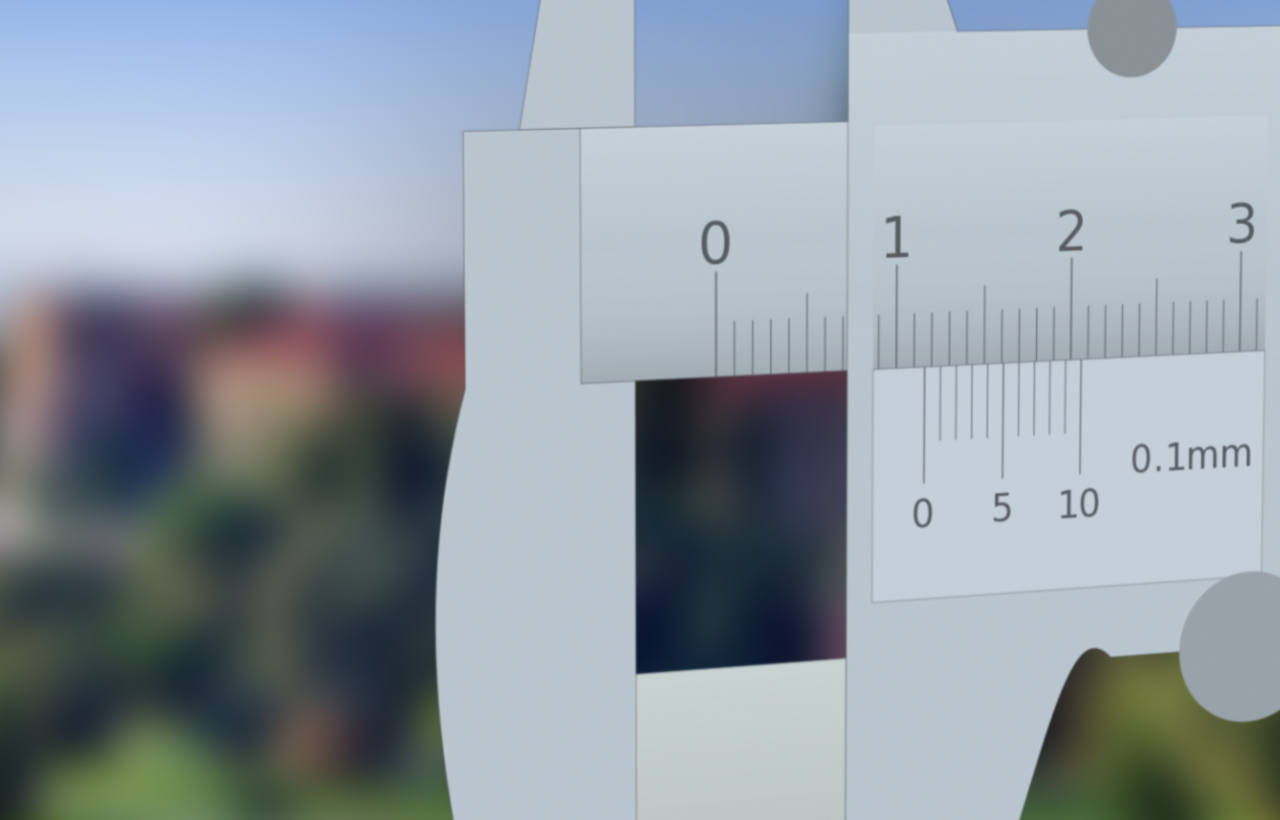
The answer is 11.6 mm
